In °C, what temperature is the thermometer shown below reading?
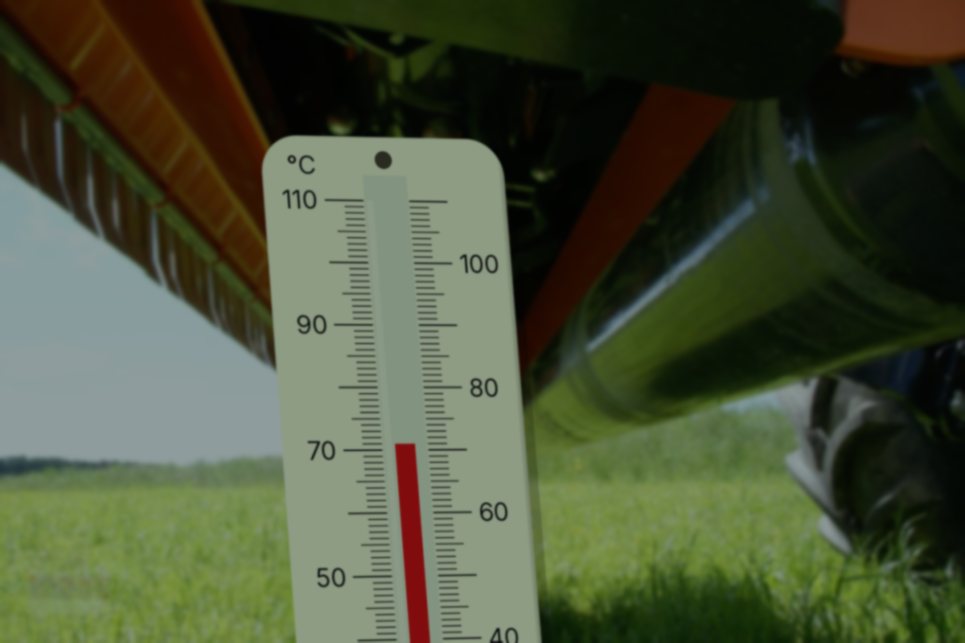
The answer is 71 °C
